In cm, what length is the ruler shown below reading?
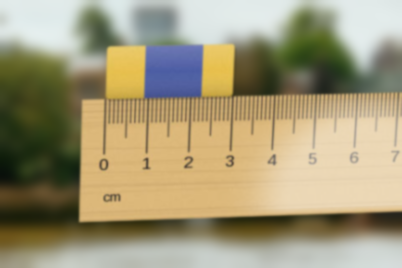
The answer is 3 cm
